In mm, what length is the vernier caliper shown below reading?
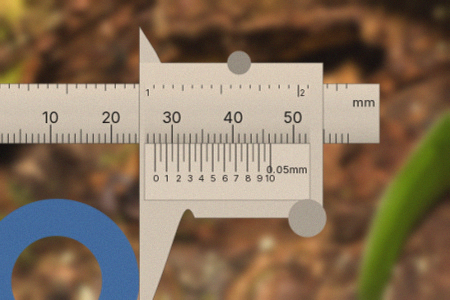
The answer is 27.2 mm
